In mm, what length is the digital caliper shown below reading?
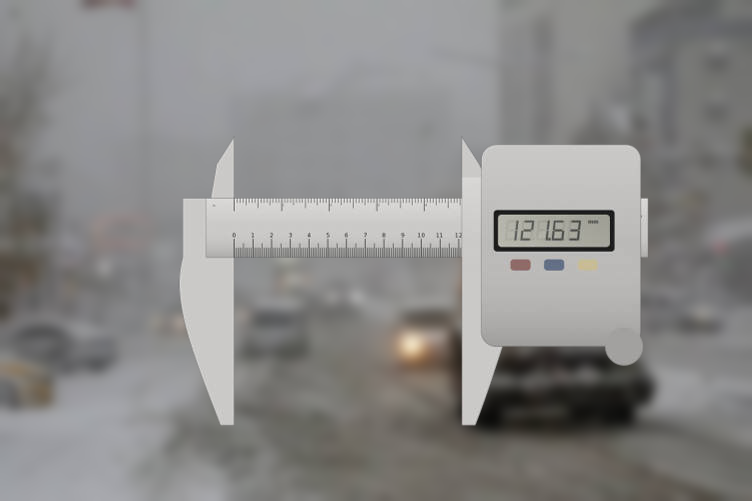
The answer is 121.63 mm
